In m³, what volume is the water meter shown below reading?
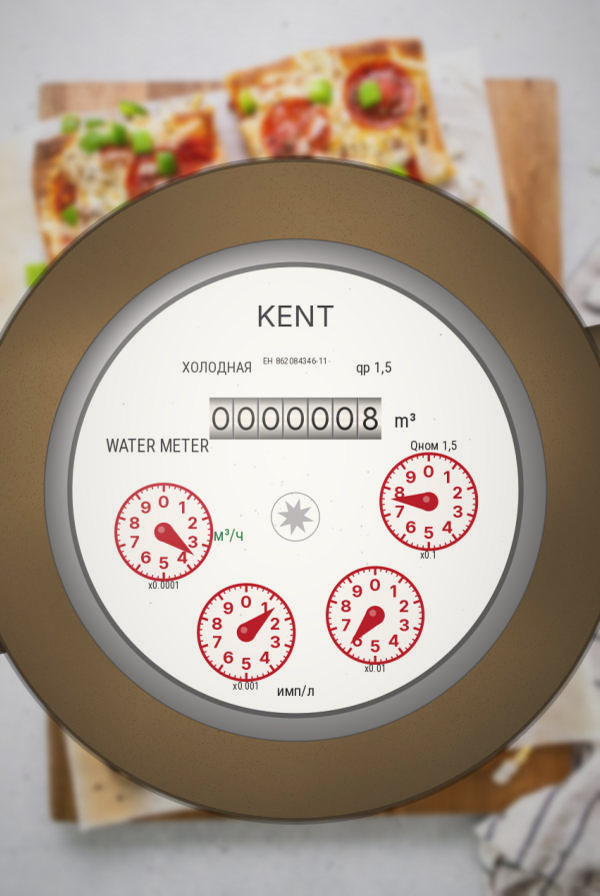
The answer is 8.7613 m³
